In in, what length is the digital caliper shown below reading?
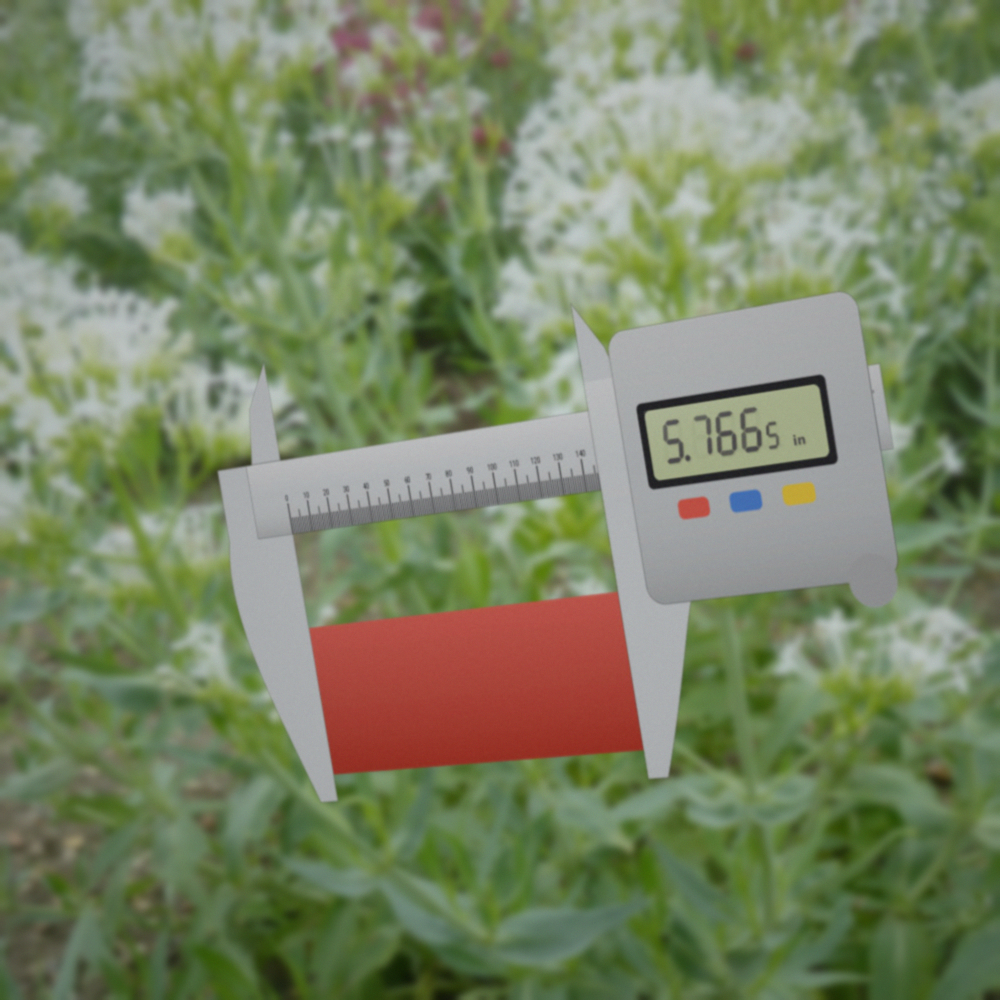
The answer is 5.7665 in
